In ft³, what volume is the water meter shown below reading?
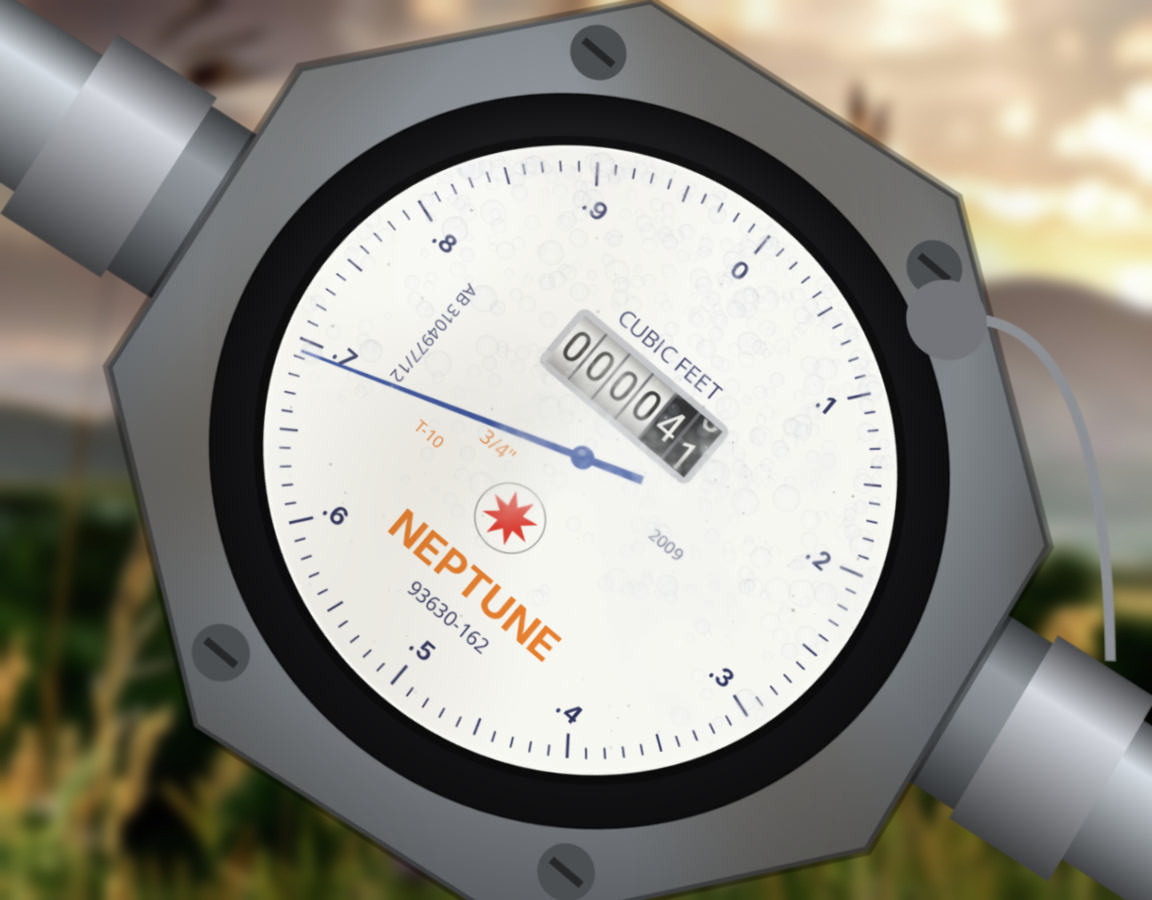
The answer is 40.69 ft³
